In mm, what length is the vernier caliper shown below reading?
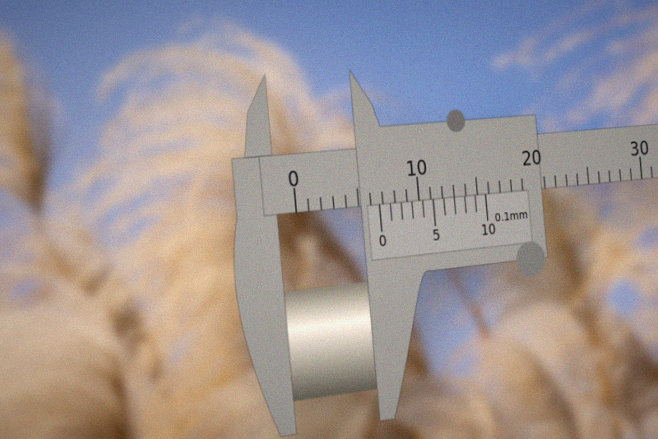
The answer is 6.7 mm
